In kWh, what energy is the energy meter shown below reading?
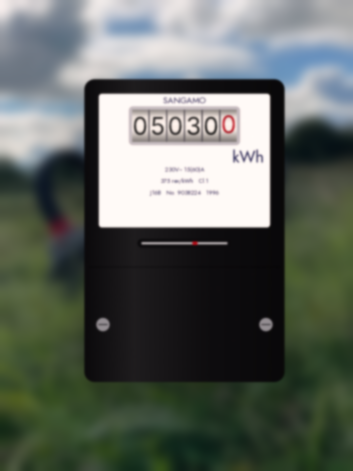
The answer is 5030.0 kWh
